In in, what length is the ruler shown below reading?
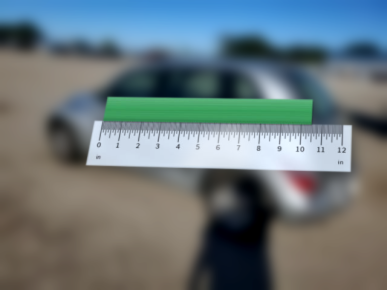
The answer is 10.5 in
